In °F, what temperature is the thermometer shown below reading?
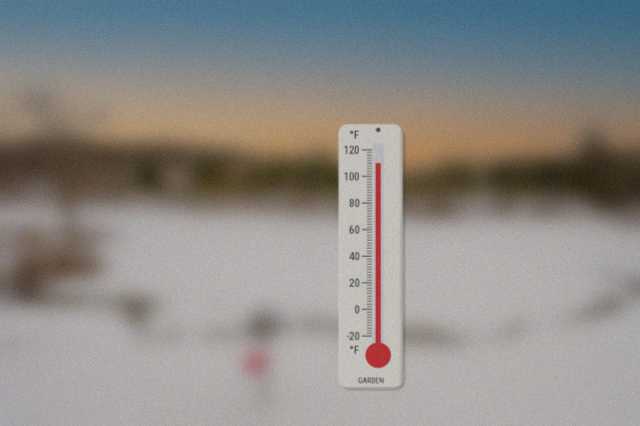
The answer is 110 °F
